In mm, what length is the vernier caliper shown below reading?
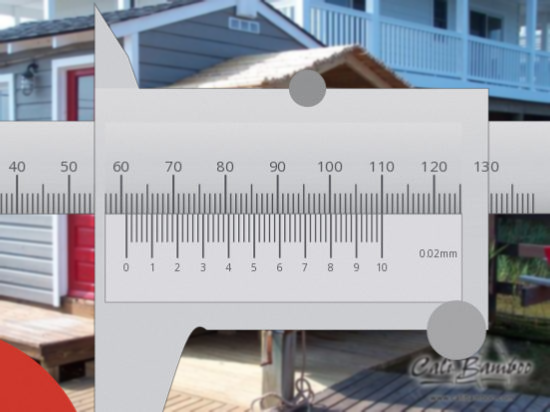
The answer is 61.0 mm
